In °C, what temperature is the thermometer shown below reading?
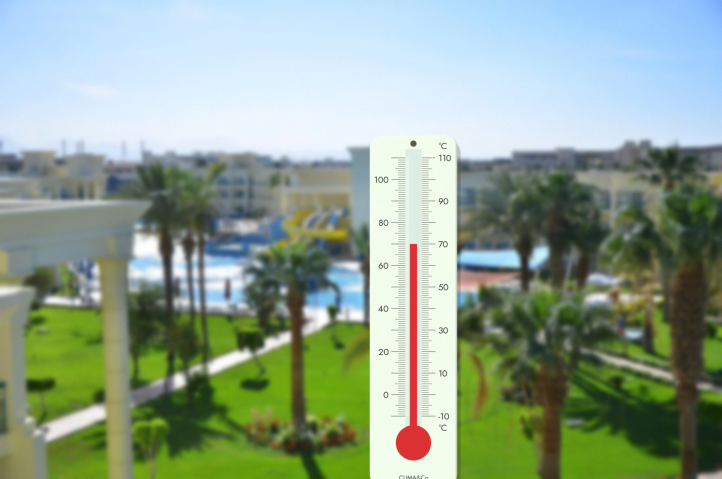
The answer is 70 °C
